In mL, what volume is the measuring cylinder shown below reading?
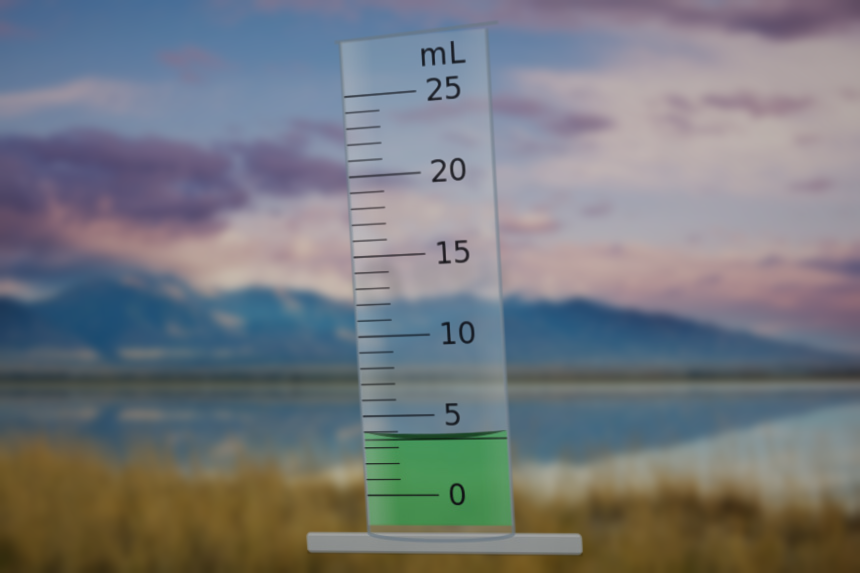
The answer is 3.5 mL
